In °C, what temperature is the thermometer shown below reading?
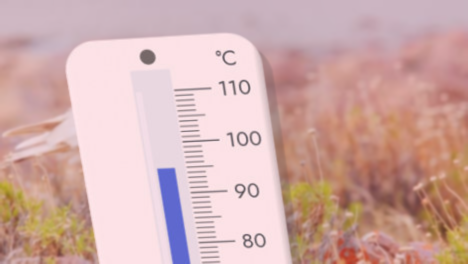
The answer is 95 °C
